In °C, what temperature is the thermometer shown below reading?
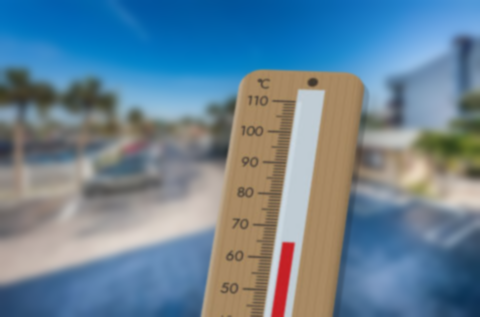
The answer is 65 °C
